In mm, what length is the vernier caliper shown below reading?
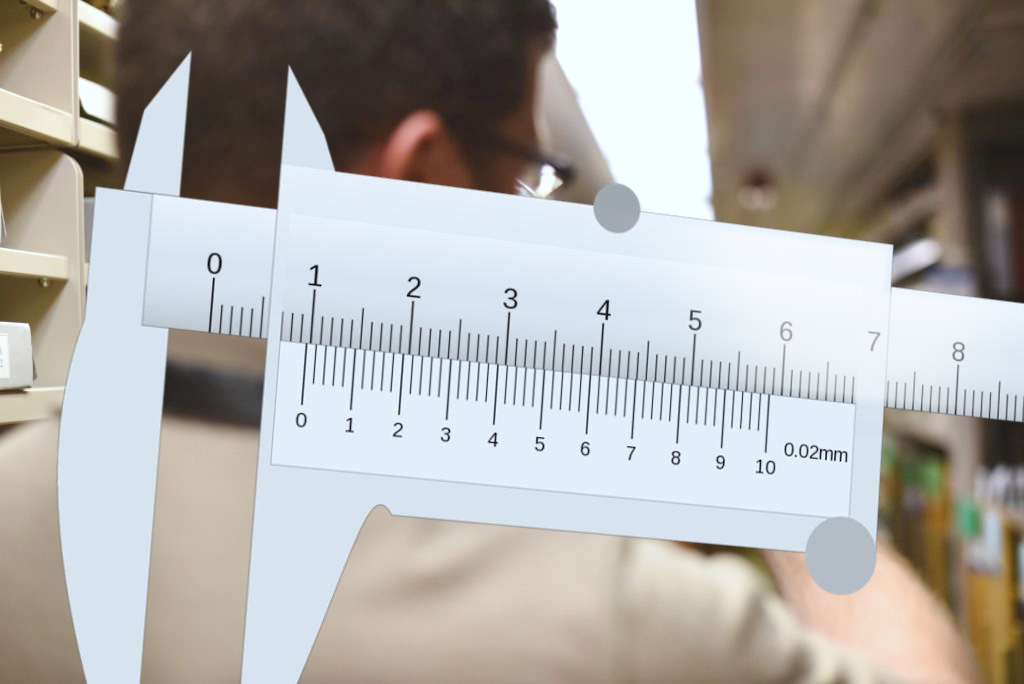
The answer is 9.6 mm
